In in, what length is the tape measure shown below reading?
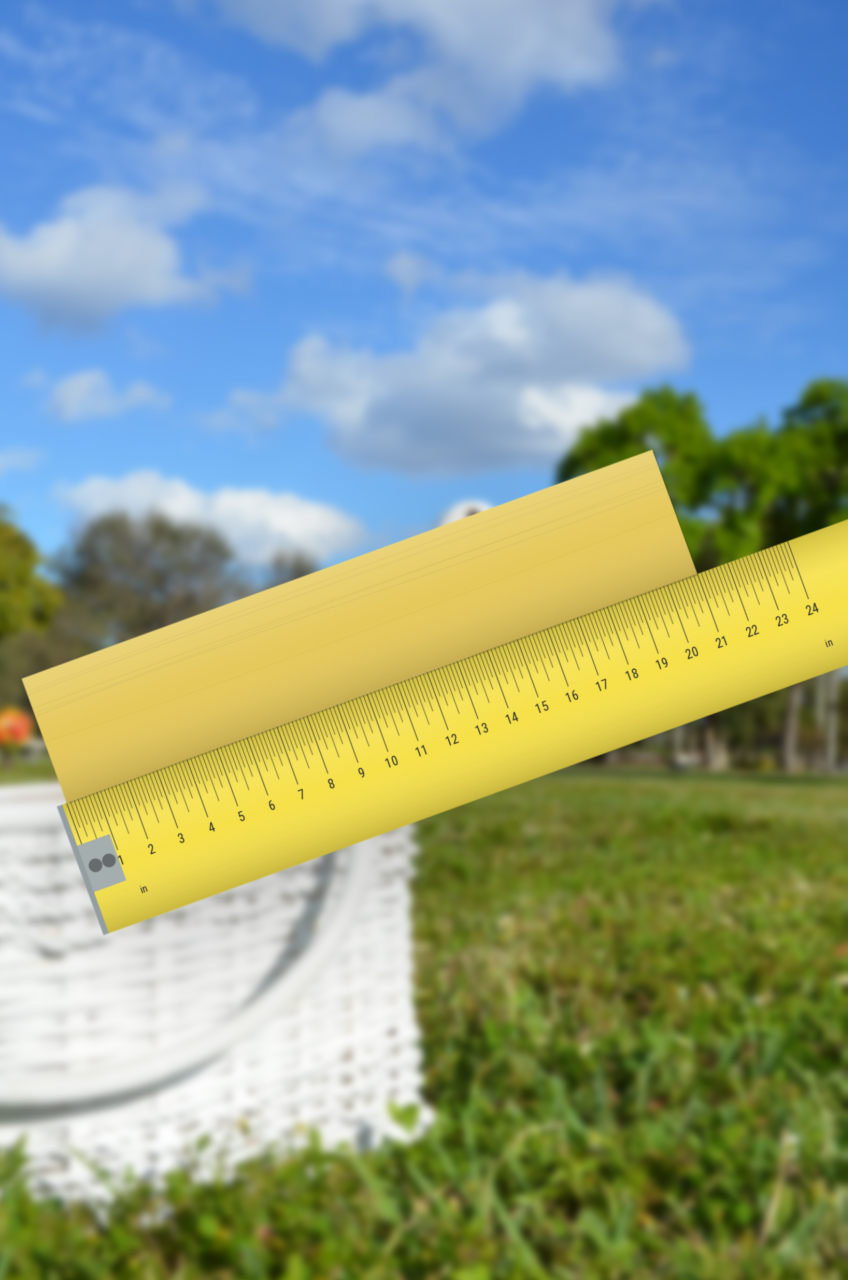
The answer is 21 in
